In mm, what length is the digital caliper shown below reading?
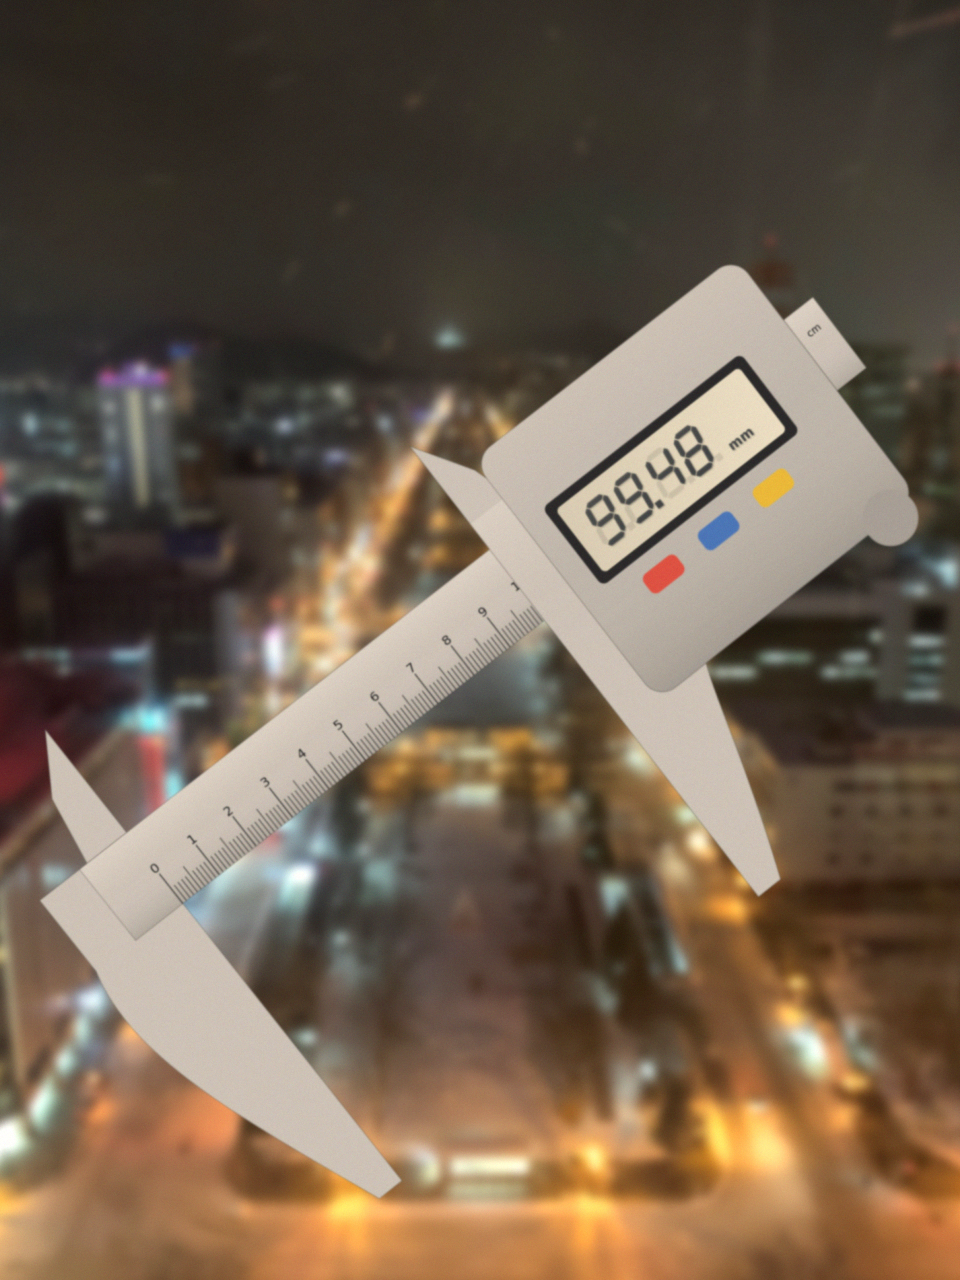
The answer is 99.48 mm
